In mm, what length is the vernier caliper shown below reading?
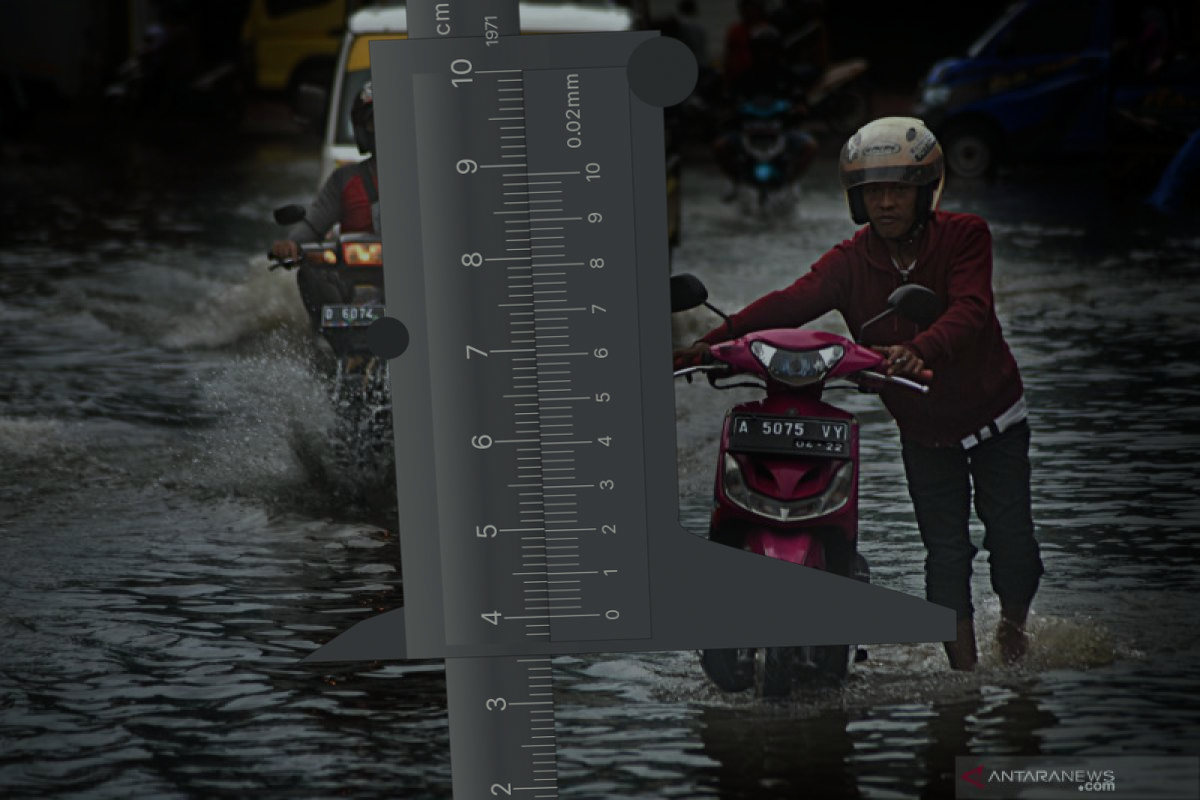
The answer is 40.0 mm
